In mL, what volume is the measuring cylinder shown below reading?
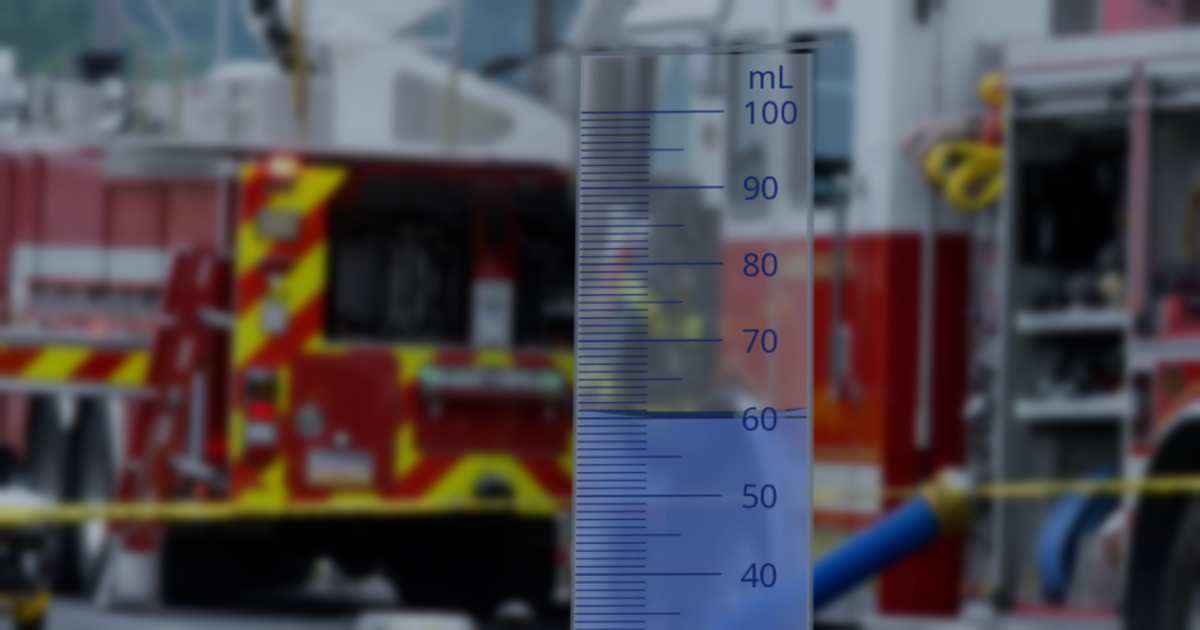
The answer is 60 mL
